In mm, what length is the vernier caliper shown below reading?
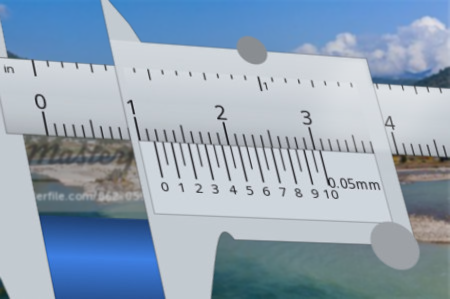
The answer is 11.6 mm
